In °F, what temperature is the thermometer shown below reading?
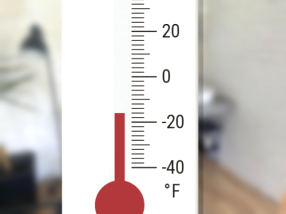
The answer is -16 °F
